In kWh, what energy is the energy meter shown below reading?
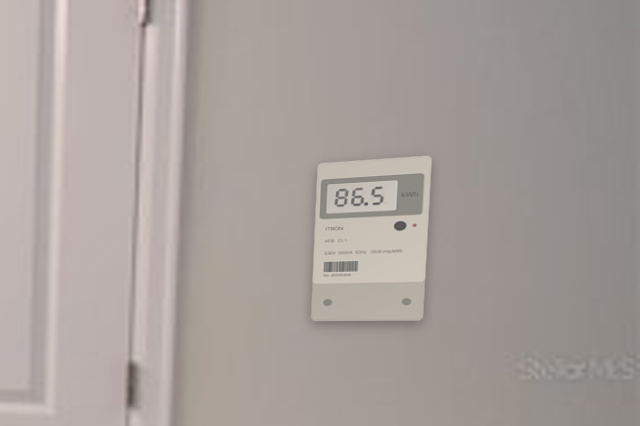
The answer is 86.5 kWh
